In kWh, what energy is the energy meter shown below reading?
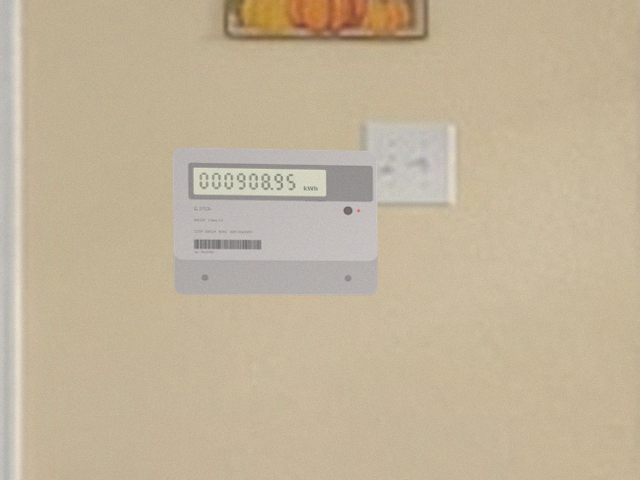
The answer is 908.95 kWh
